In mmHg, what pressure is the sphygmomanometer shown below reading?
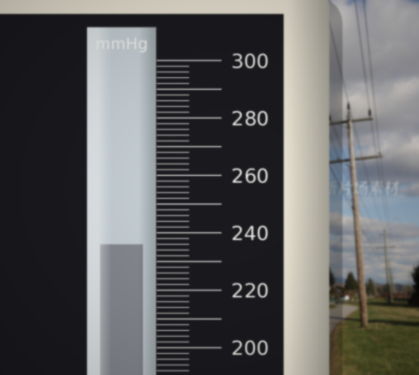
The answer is 236 mmHg
